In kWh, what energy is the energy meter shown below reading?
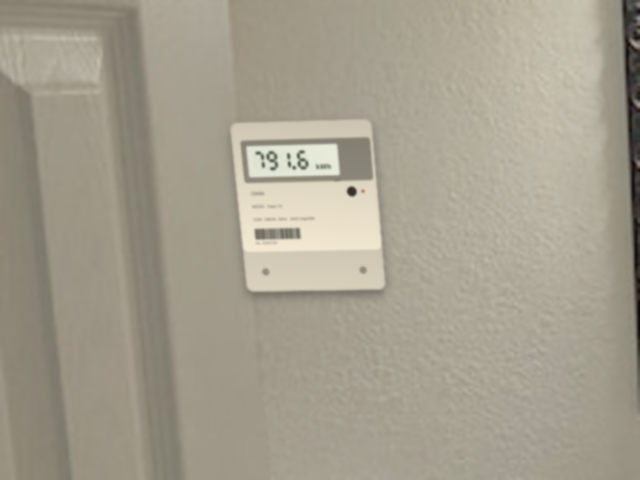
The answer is 791.6 kWh
